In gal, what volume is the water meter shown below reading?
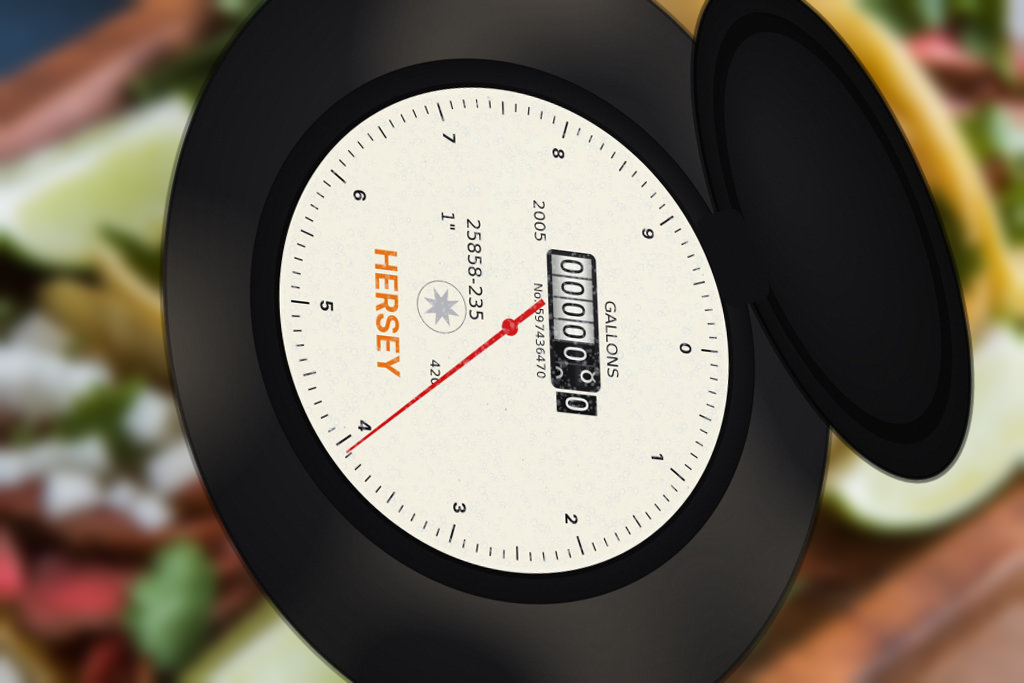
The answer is 83.9 gal
